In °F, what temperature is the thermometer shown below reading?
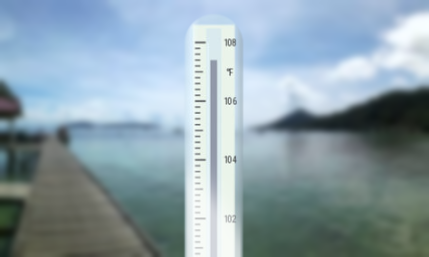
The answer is 107.4 °F
